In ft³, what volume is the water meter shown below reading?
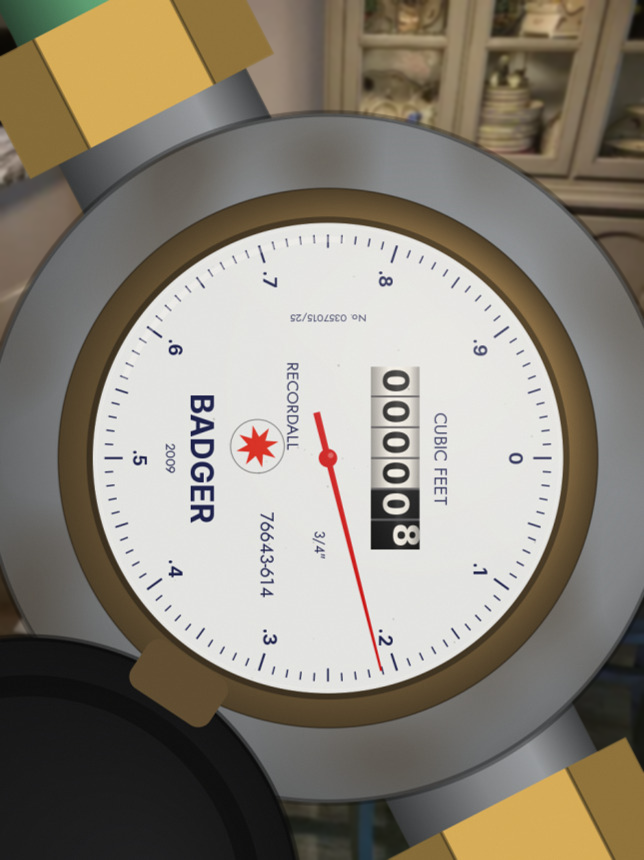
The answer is 8.21 ft³
